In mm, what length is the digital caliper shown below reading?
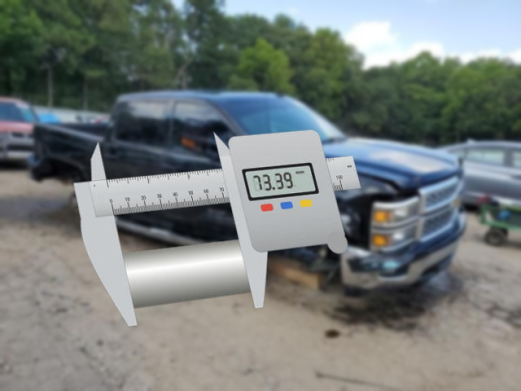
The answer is 73.39 mm
